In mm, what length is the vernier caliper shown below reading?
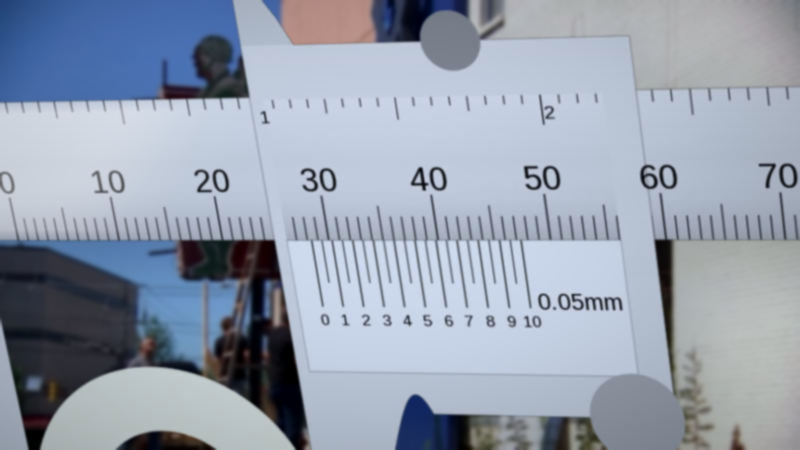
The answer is 28.4 mm
